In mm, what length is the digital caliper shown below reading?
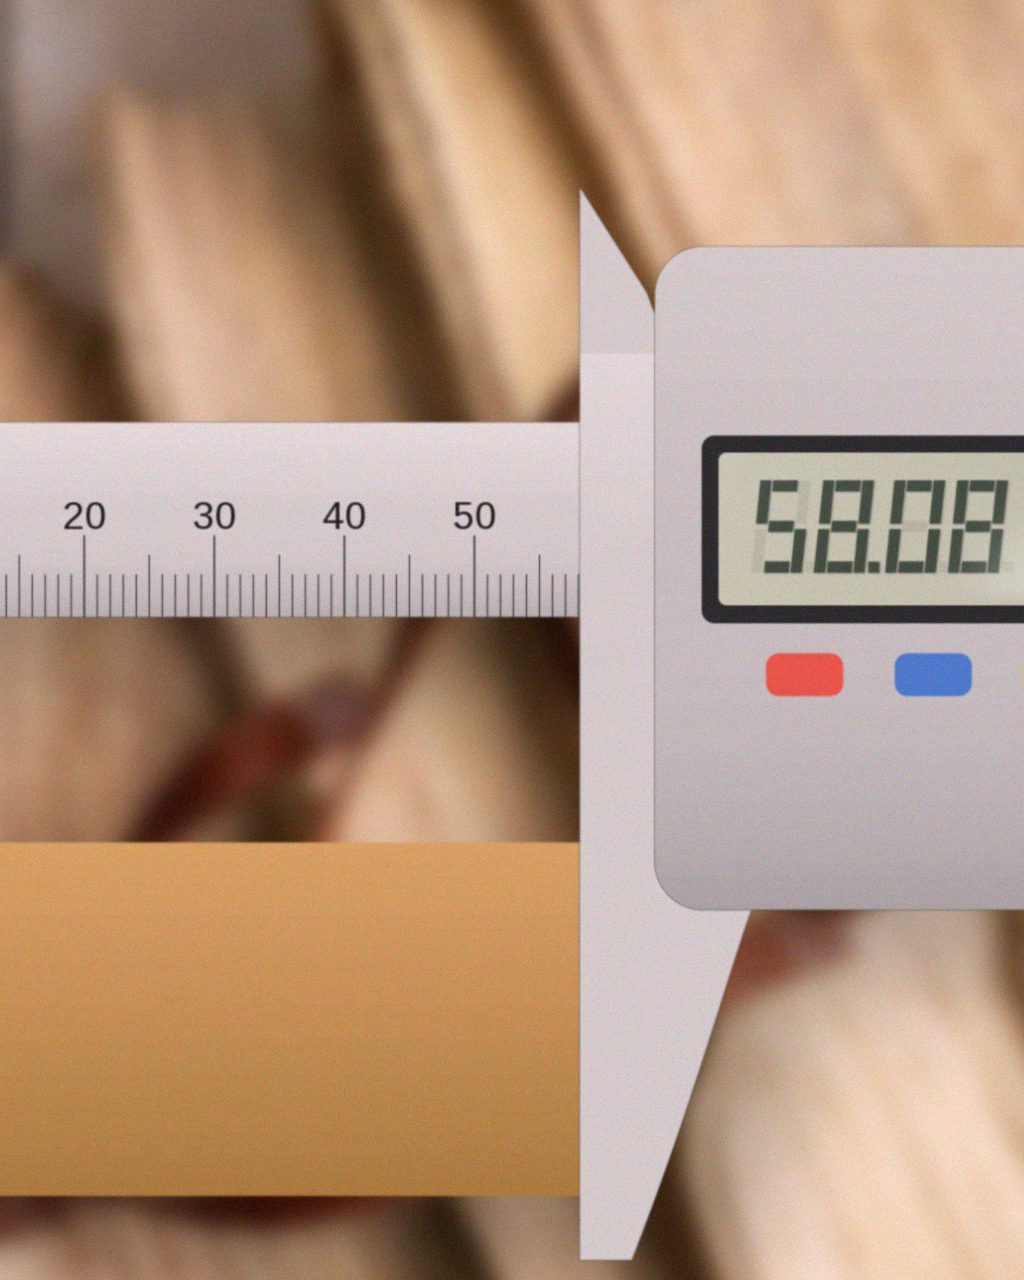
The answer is 58.08 mm
